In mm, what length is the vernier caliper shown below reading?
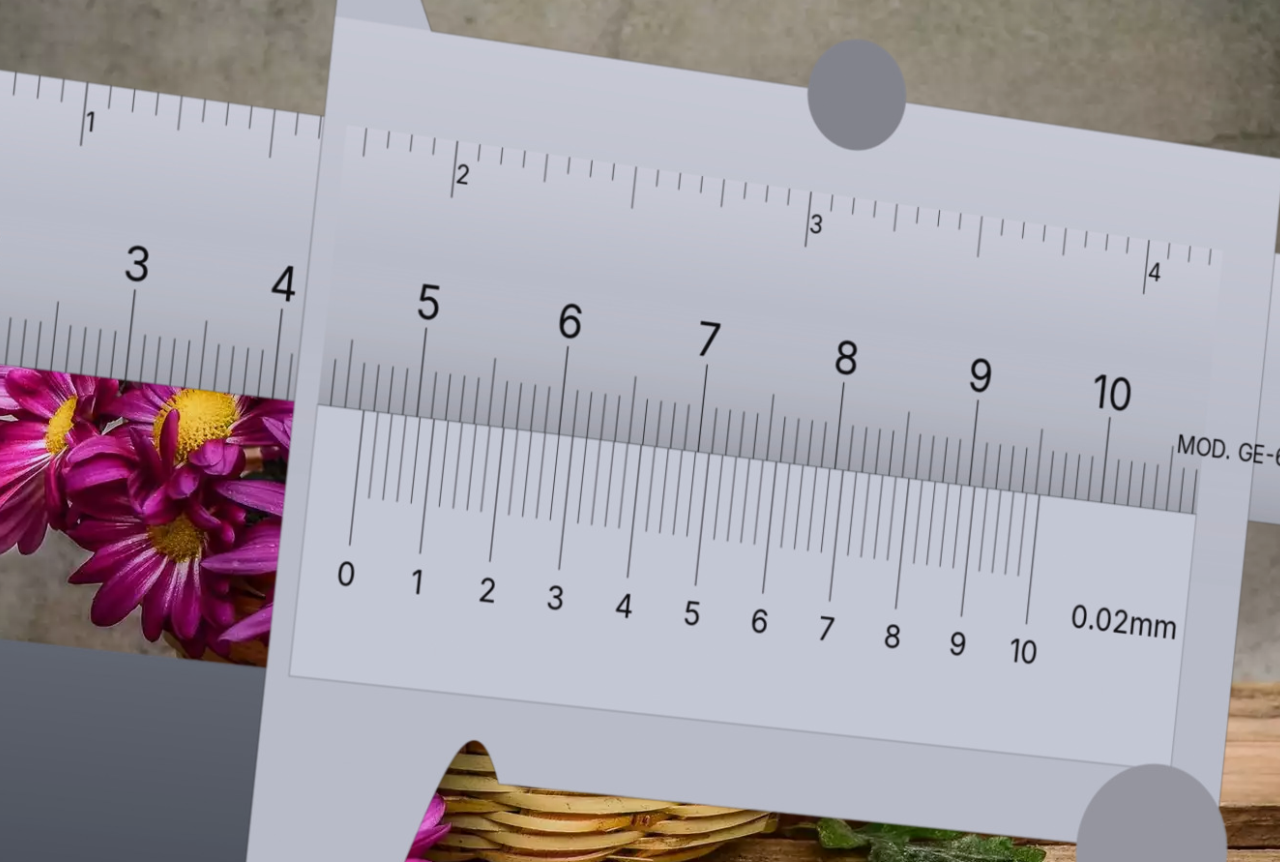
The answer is 46.3 mm
